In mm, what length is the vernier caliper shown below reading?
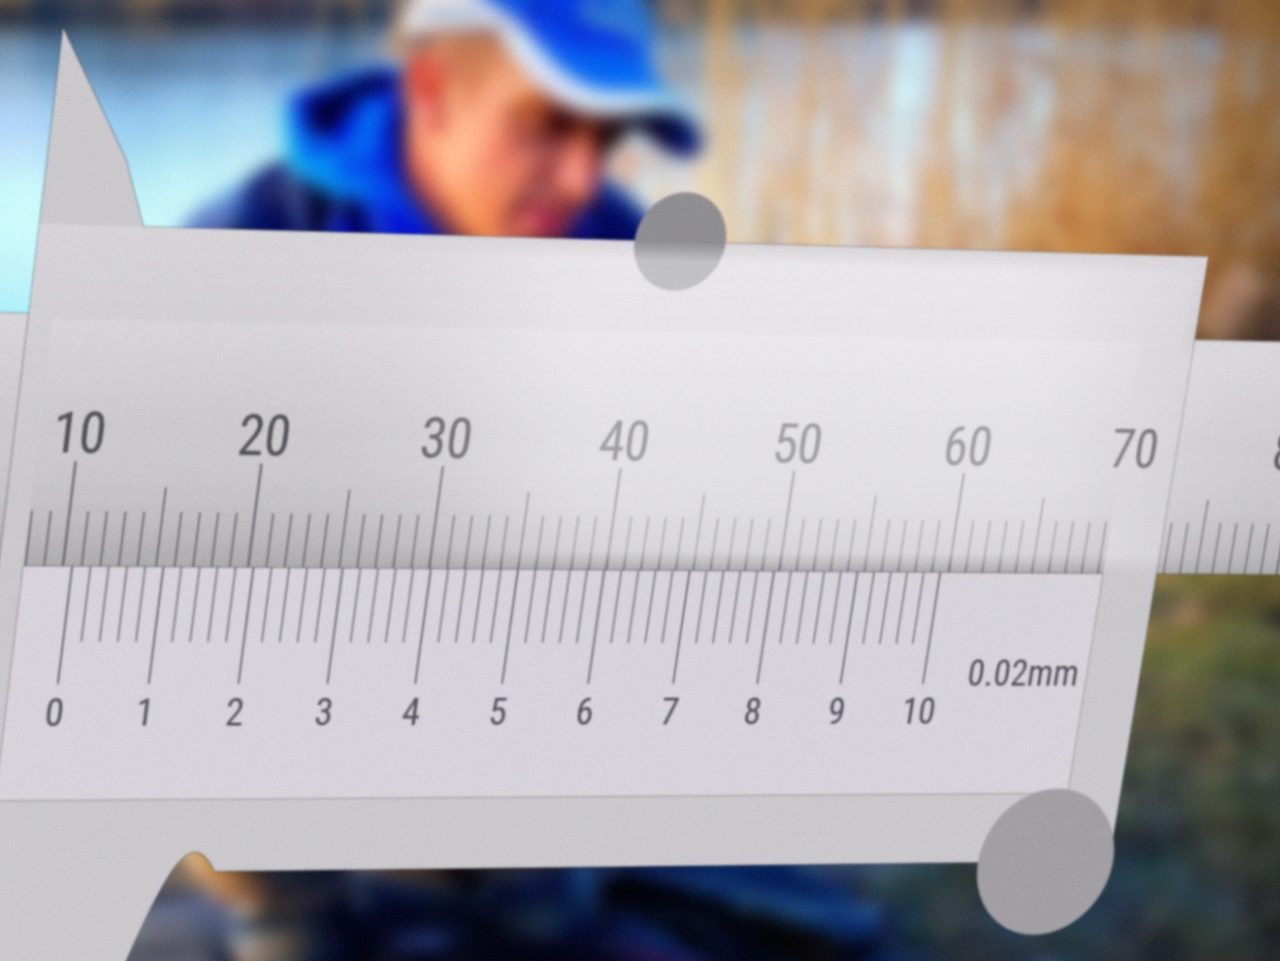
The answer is 10.5 mm
